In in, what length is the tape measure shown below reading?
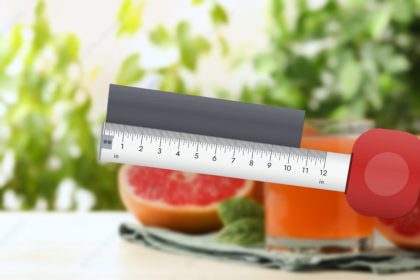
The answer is 10.5 in
